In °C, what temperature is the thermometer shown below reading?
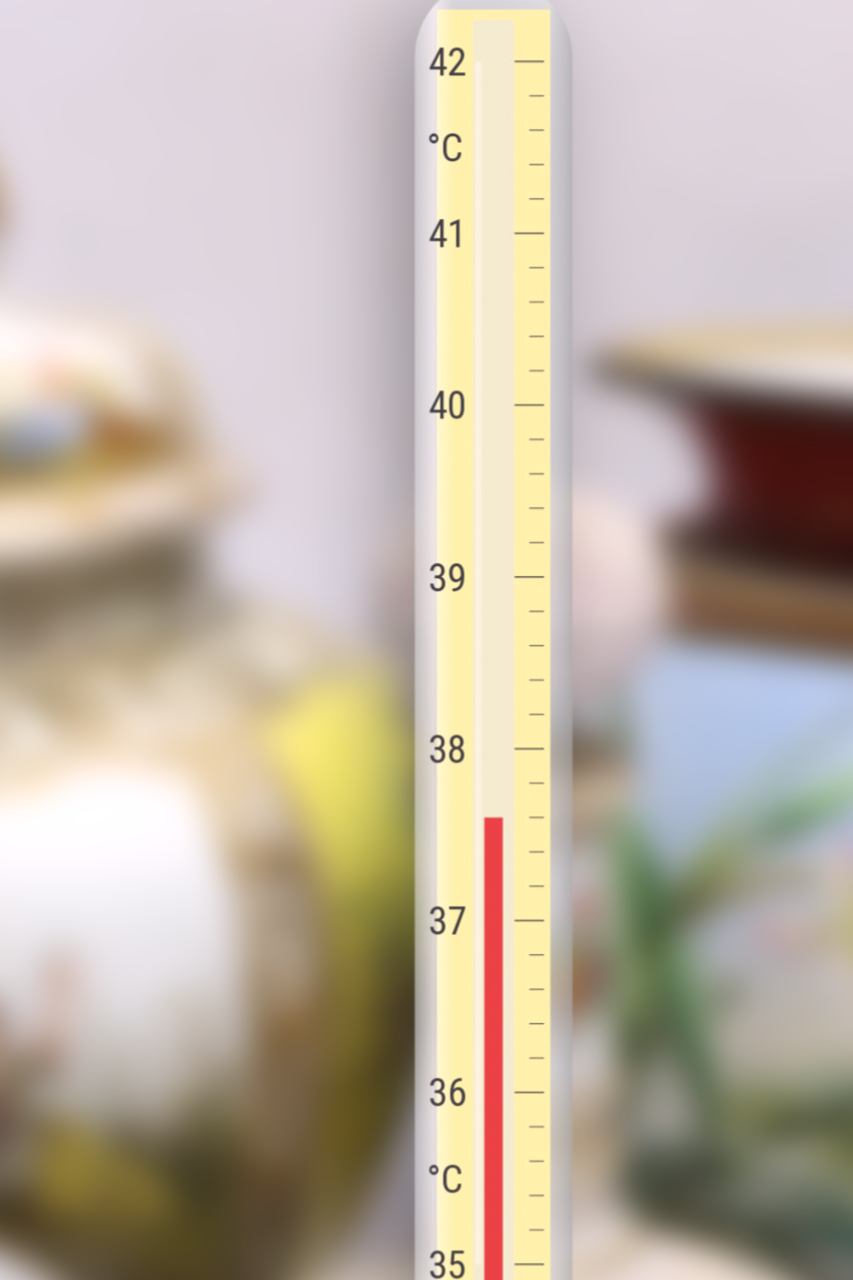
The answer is 37.6 °C
